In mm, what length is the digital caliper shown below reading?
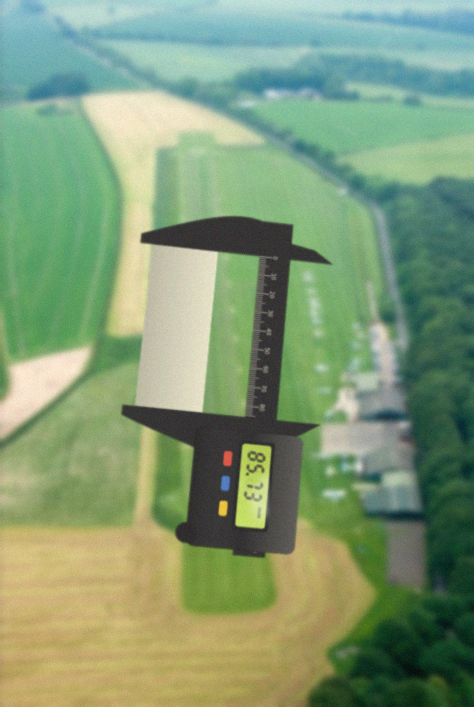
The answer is 85.73 mm
